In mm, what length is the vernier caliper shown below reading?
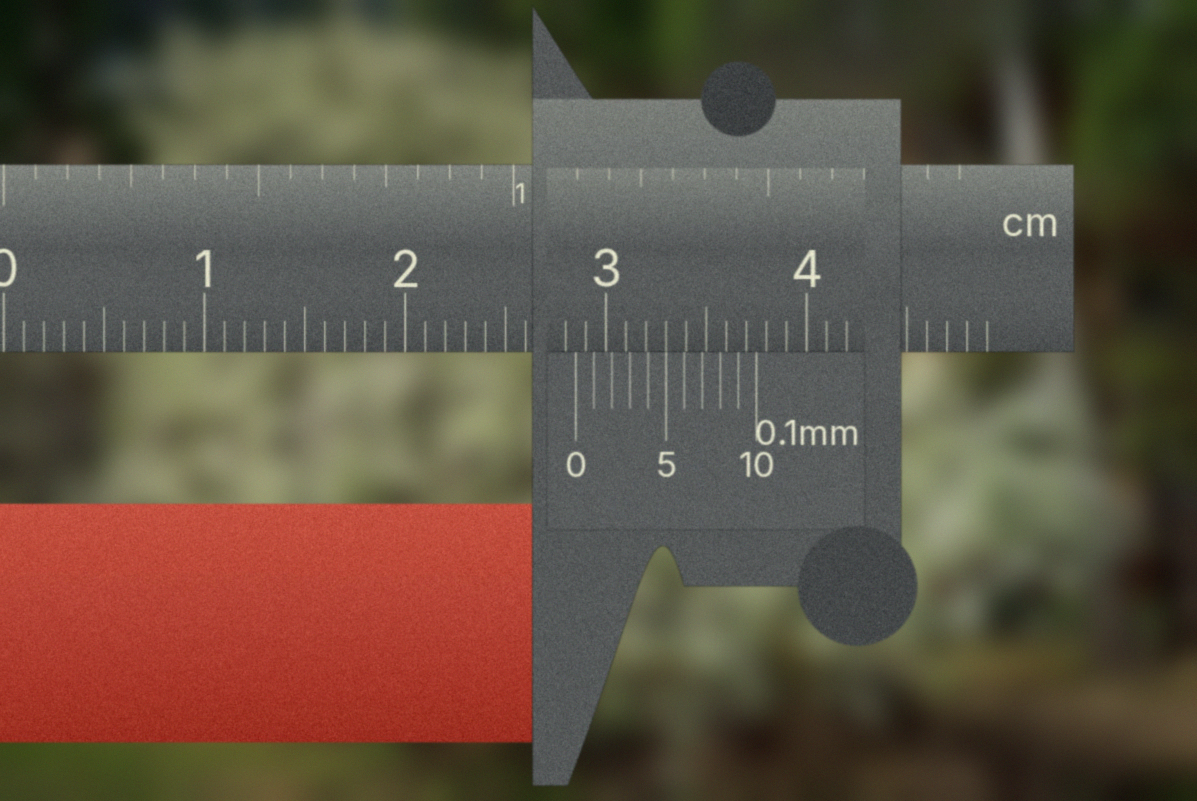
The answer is 28.5 mm
